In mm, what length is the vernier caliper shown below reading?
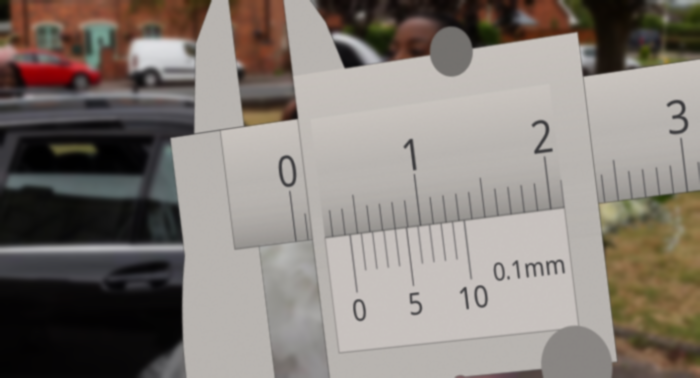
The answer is 4.4 mm
